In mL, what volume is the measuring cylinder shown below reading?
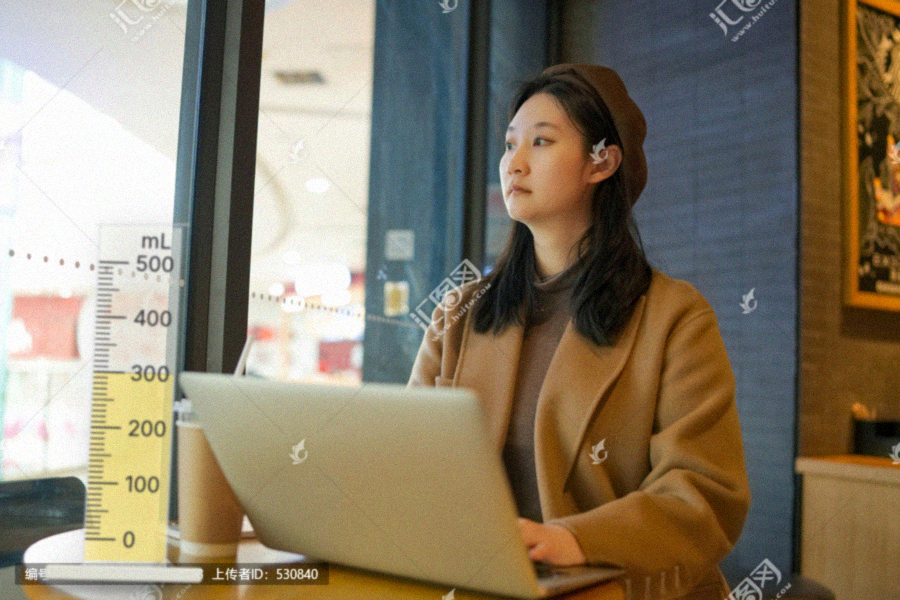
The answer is 300 mL
